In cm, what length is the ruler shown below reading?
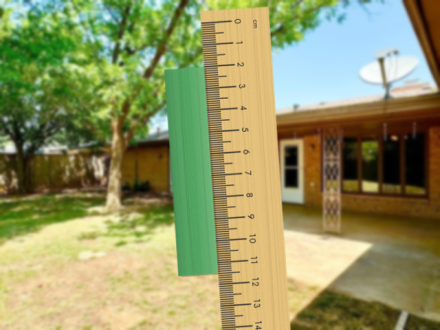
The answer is 9.5 cm
